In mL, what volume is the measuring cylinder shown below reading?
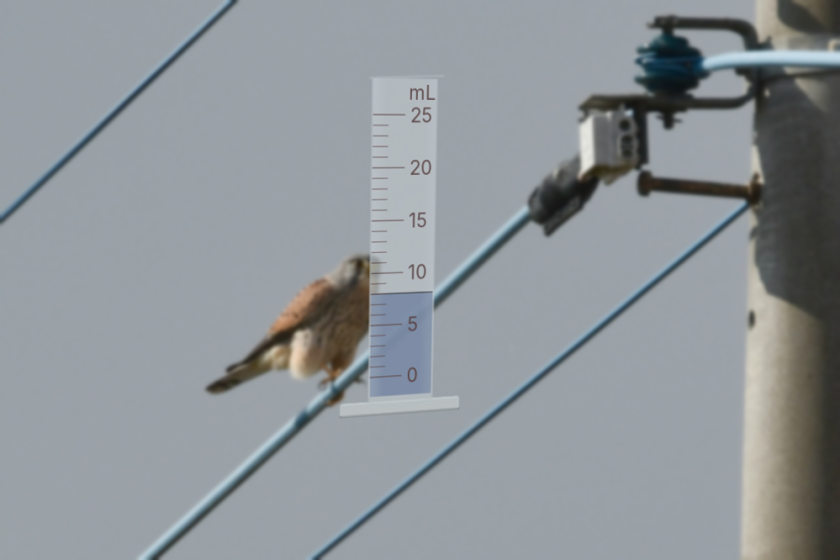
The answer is 8 mL
